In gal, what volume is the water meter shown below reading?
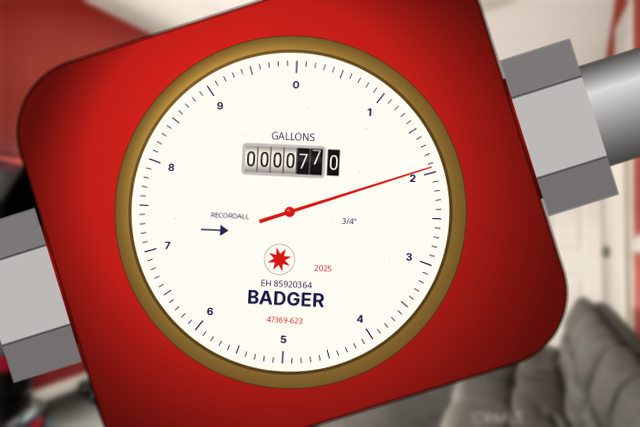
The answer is 771.9 gal
